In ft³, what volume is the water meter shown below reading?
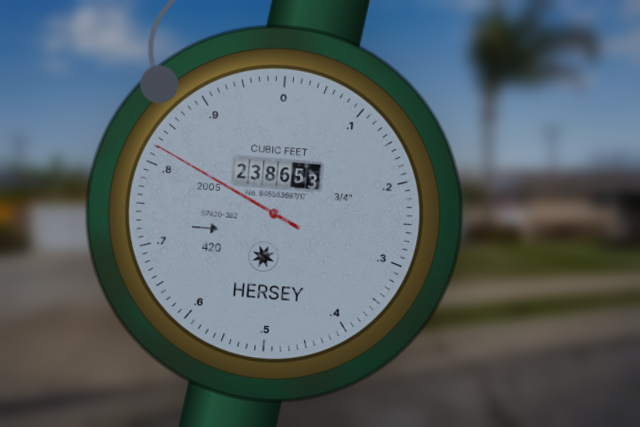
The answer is 238652.82 ft³
